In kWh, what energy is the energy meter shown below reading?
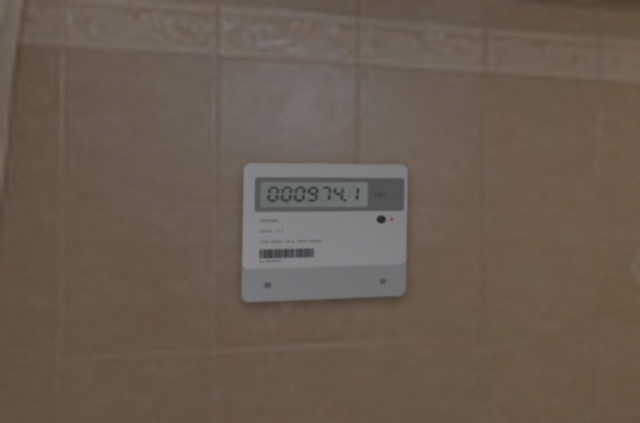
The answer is 974.1 kWh
